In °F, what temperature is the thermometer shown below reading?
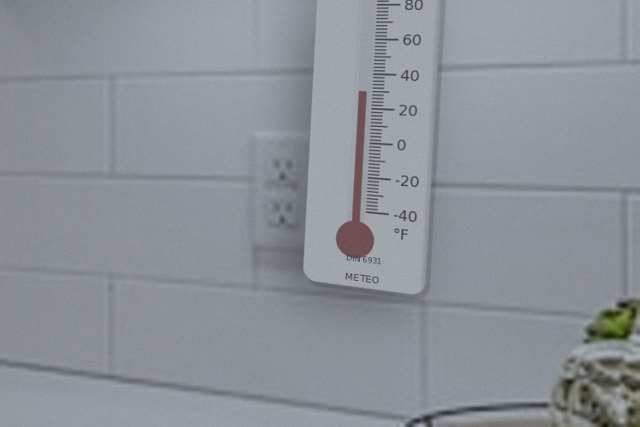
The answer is 30 °F
